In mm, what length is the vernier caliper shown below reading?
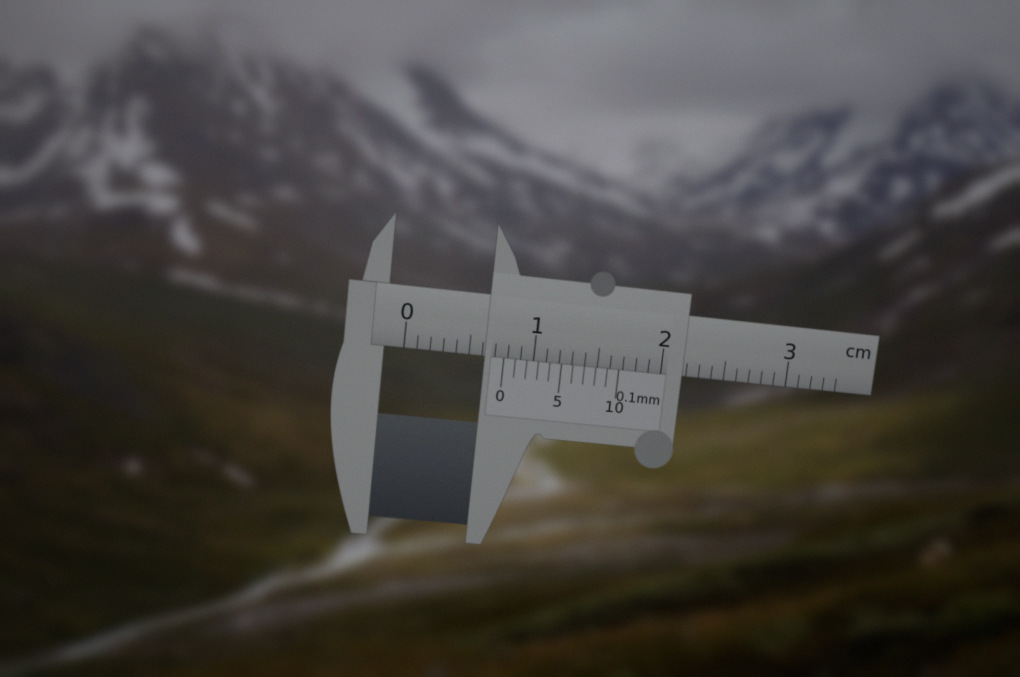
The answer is 7.7 mm
